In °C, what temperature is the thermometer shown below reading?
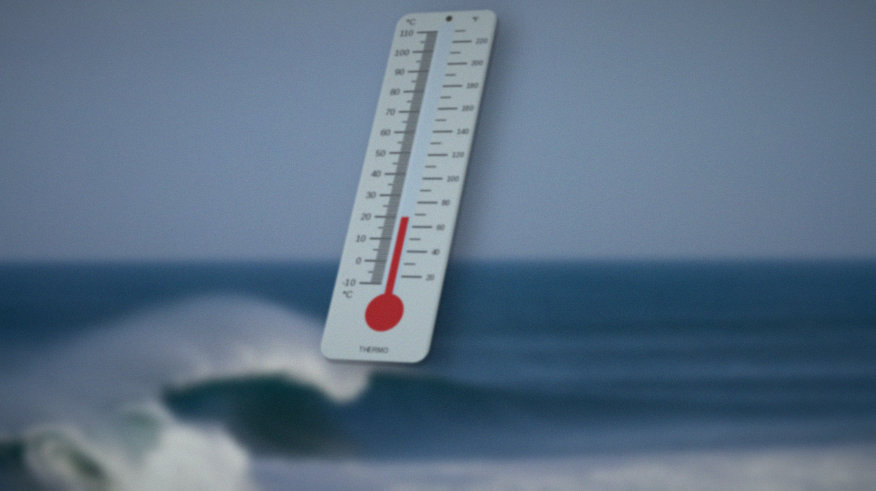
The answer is 20 °C
